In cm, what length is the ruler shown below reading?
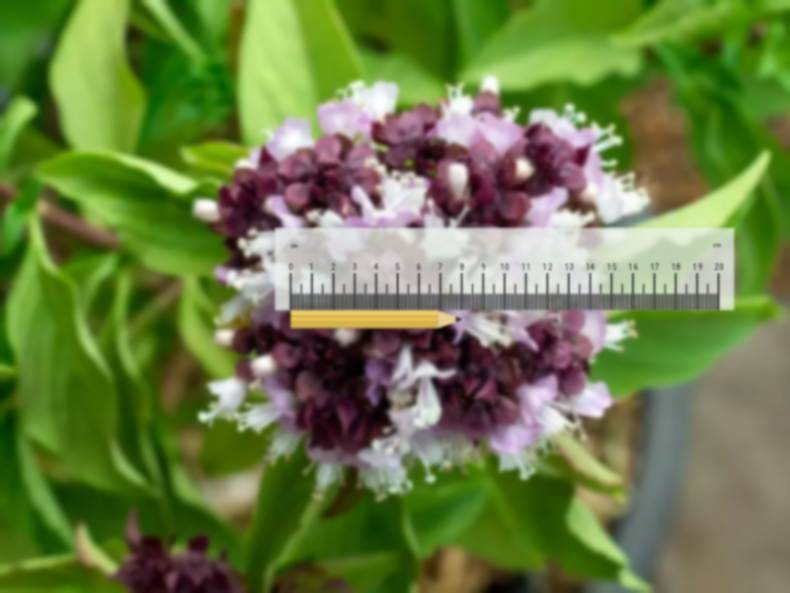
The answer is 8 cm
